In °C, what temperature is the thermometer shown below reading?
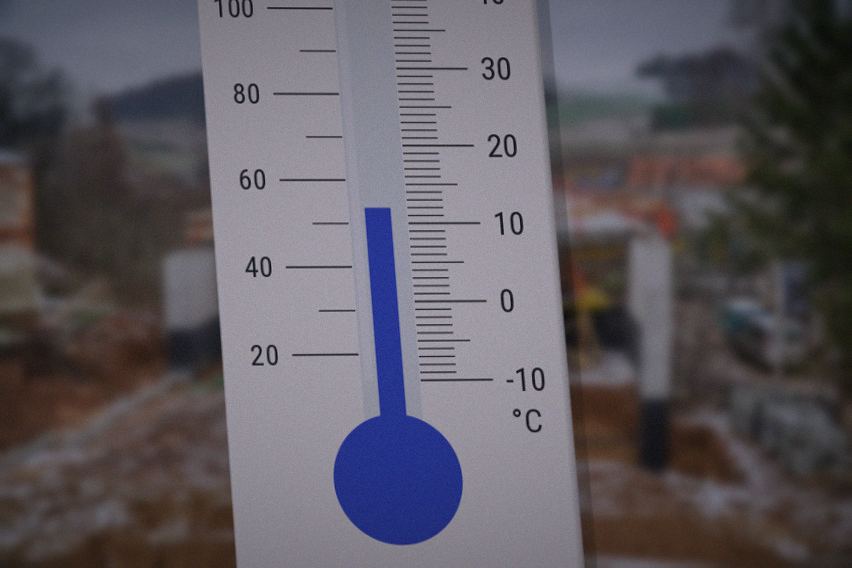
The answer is 12 °C
